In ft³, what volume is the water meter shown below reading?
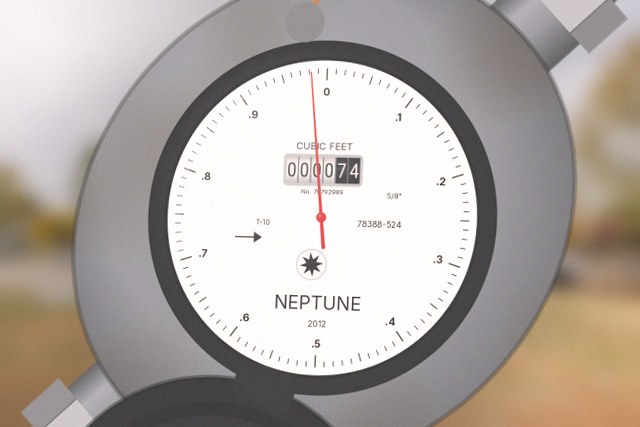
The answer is 73.98 ft³
